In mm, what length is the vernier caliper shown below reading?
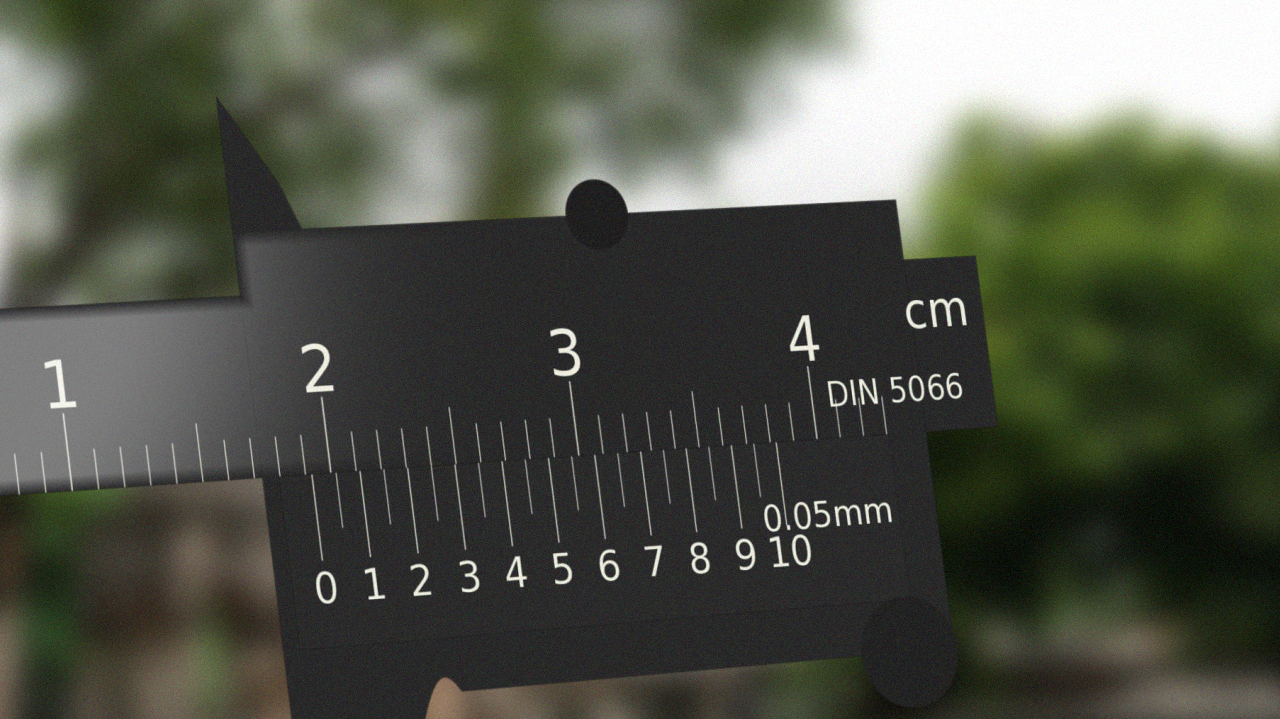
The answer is 19.25 mm
